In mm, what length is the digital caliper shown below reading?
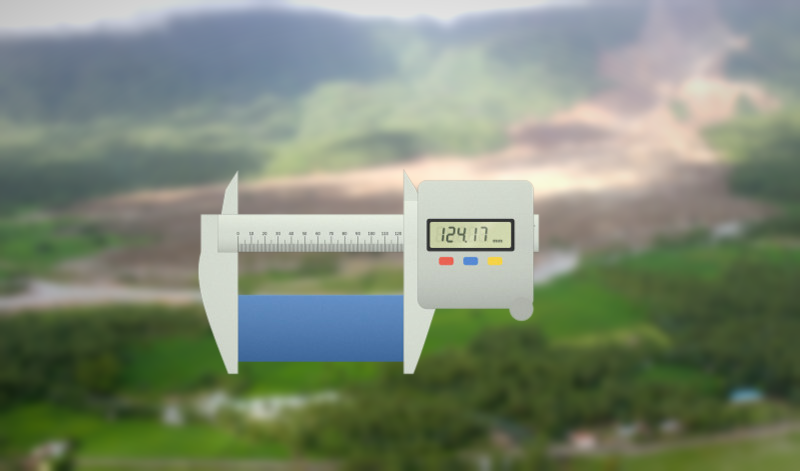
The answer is 124.17 mm
